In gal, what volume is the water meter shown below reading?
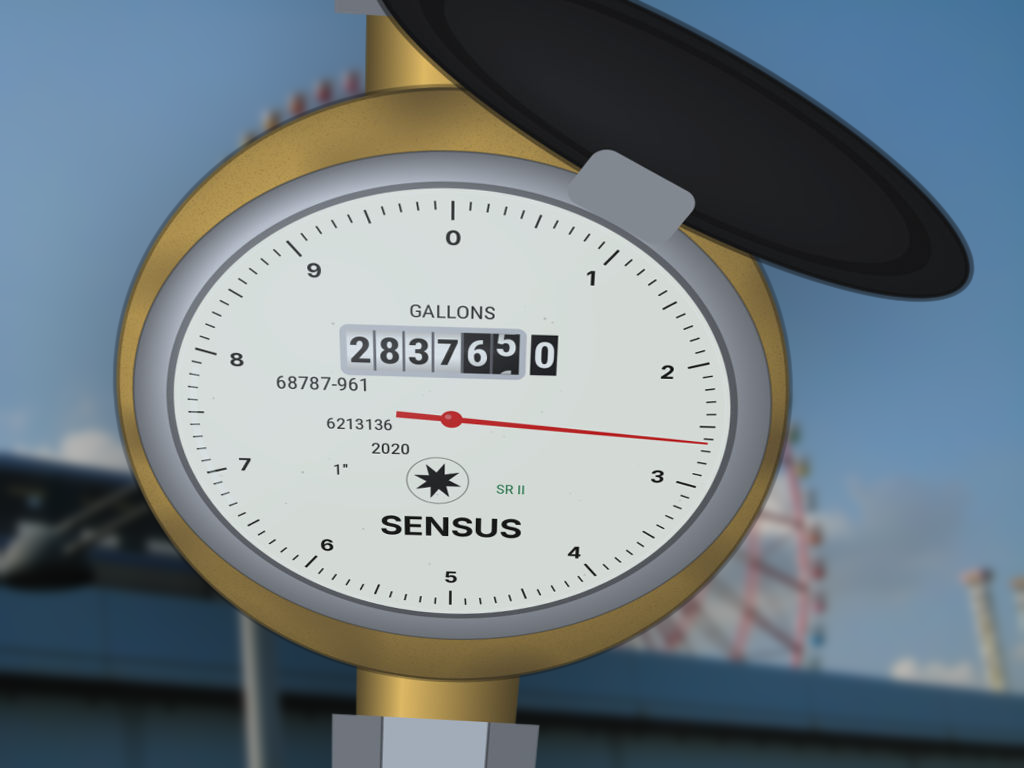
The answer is 2837652.6 gal
